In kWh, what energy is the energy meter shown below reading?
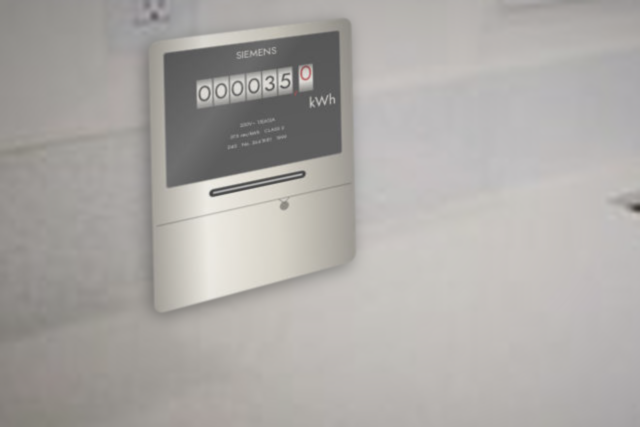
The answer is 35.0 kWh
